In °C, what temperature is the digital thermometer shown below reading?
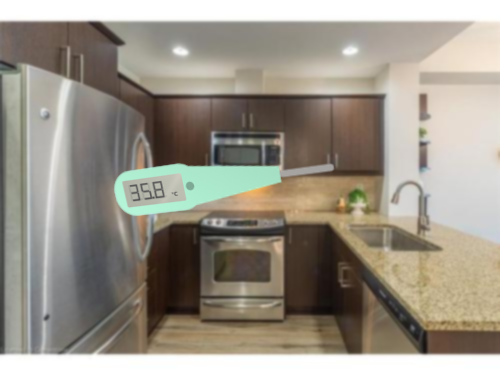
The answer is 35.8 °C
